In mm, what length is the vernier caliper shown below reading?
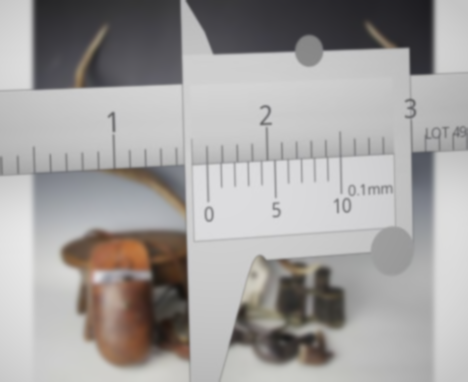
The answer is 16.0 mm
